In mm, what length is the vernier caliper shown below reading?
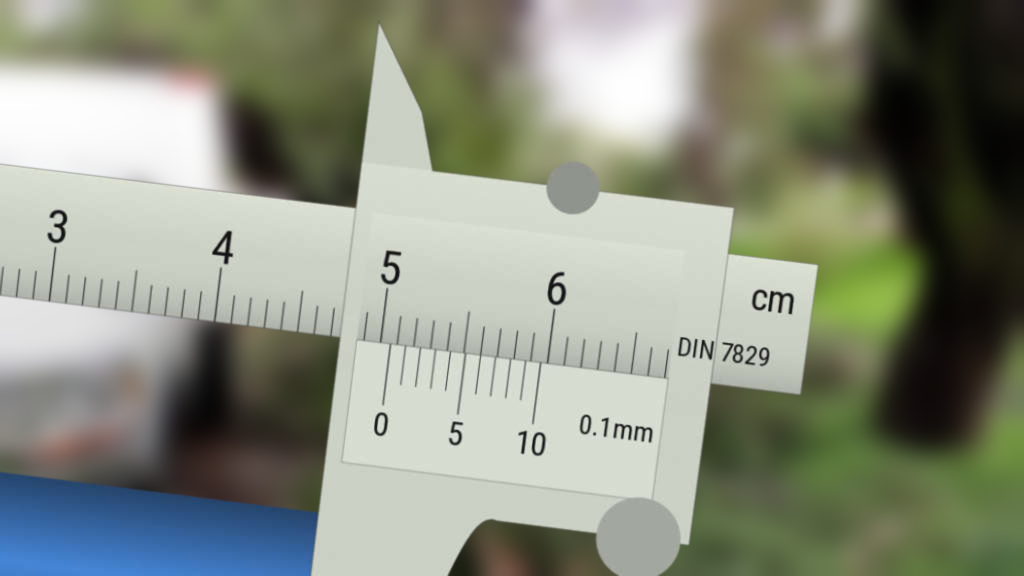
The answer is 50.6 mm
